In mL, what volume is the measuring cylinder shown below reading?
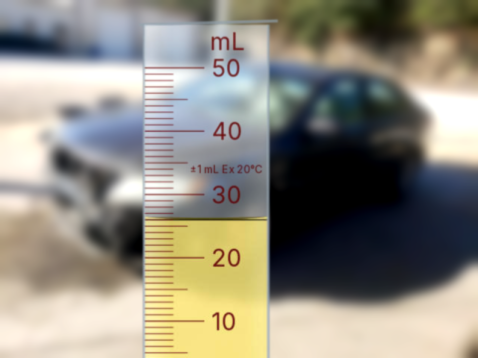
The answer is 26 mL
